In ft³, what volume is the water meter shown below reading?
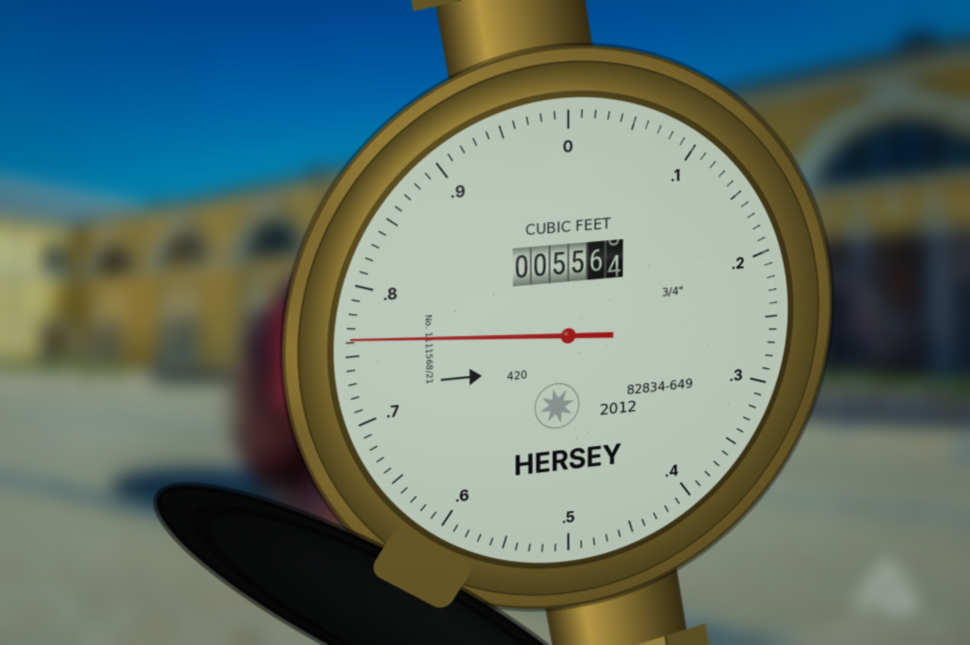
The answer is 5563.76 ft³
